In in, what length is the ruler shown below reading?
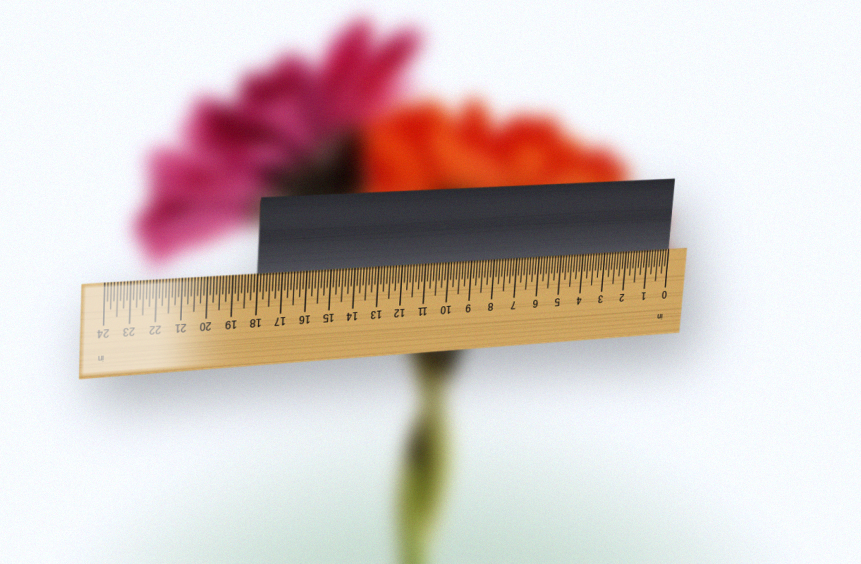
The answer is 18 in
